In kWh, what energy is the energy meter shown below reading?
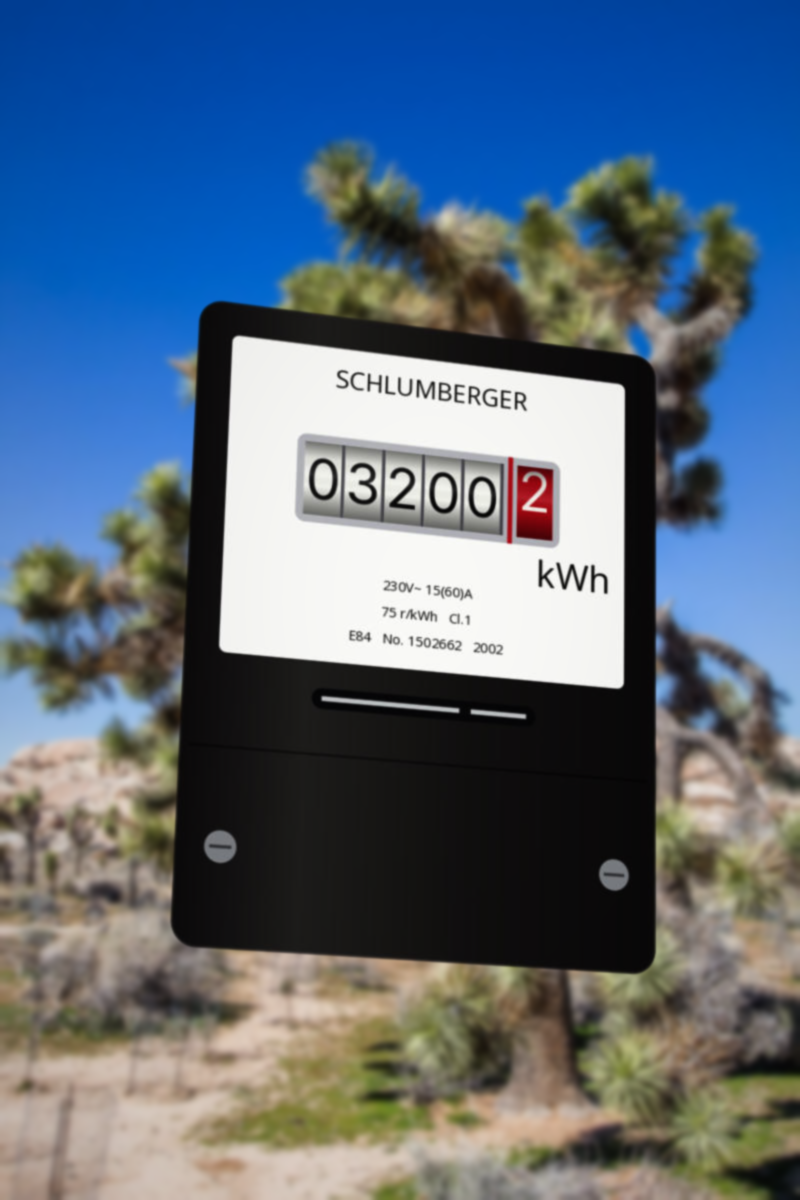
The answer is 3200.2 kWh
